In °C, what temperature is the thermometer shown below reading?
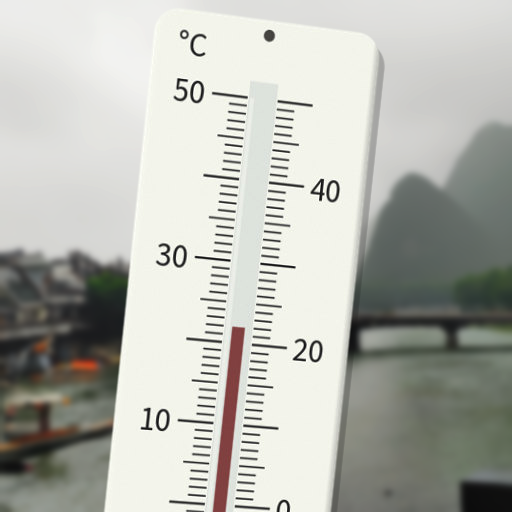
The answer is 22 °C
